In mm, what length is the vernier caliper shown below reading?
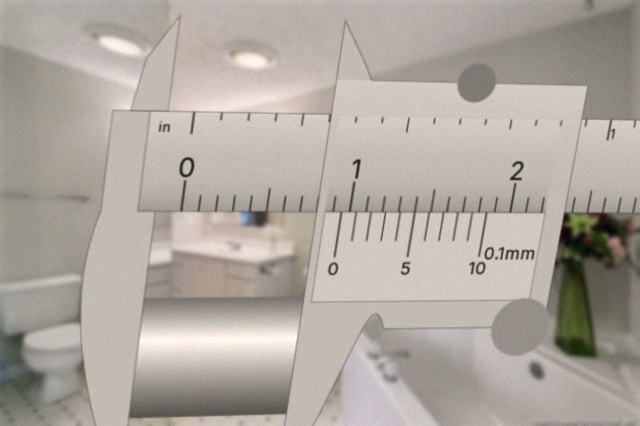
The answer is 9.5 mm
